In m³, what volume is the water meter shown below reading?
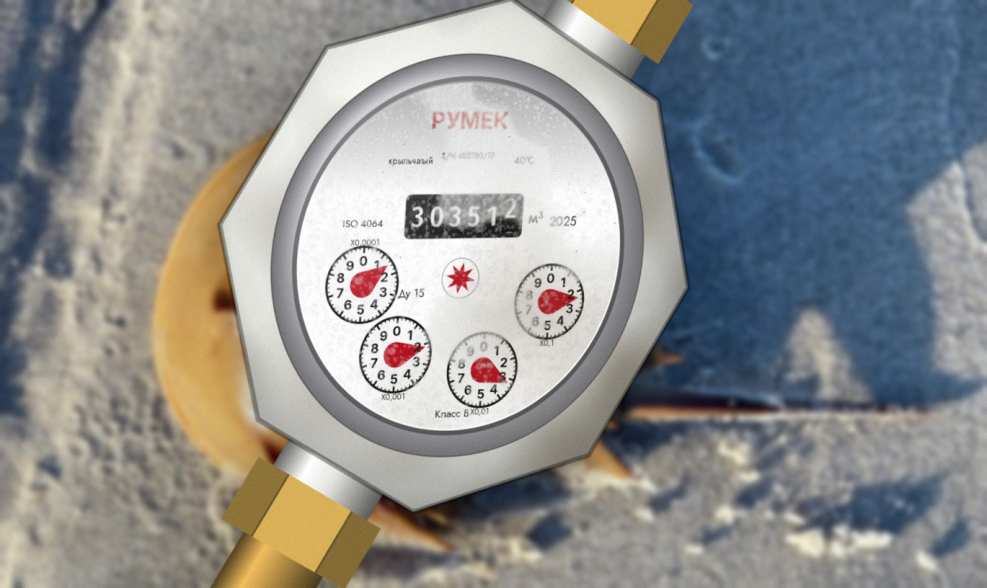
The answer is 303512.2321 m³
